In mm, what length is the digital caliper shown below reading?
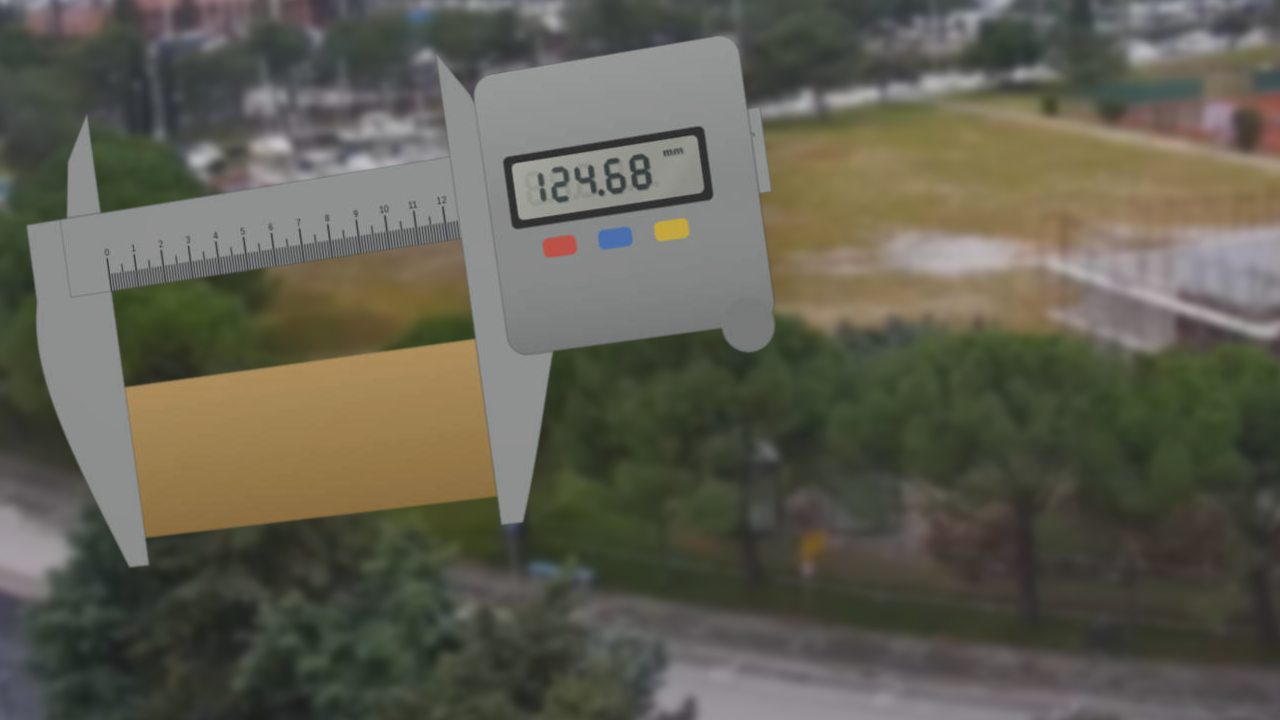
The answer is 124.68 mm
